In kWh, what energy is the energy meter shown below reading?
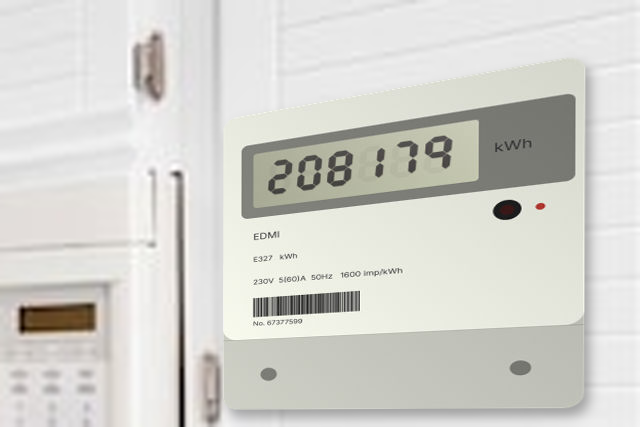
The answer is 208179 kWh
